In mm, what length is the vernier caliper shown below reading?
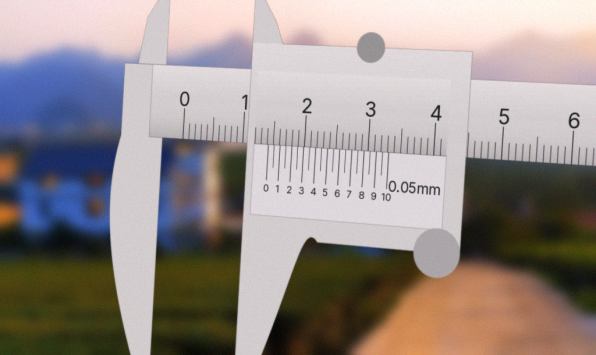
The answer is 14.2 mm
